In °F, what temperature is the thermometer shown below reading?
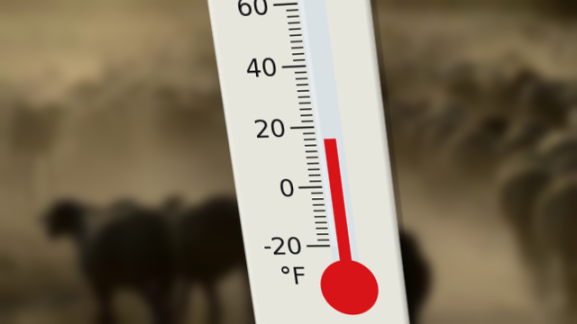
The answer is 16 °F
